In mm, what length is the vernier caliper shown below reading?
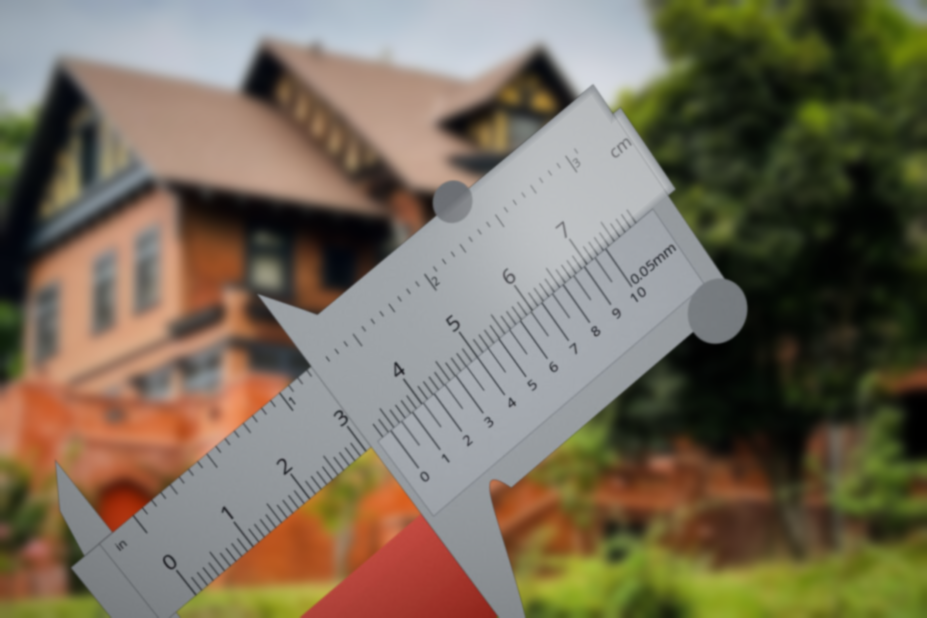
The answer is 34.4 mm
